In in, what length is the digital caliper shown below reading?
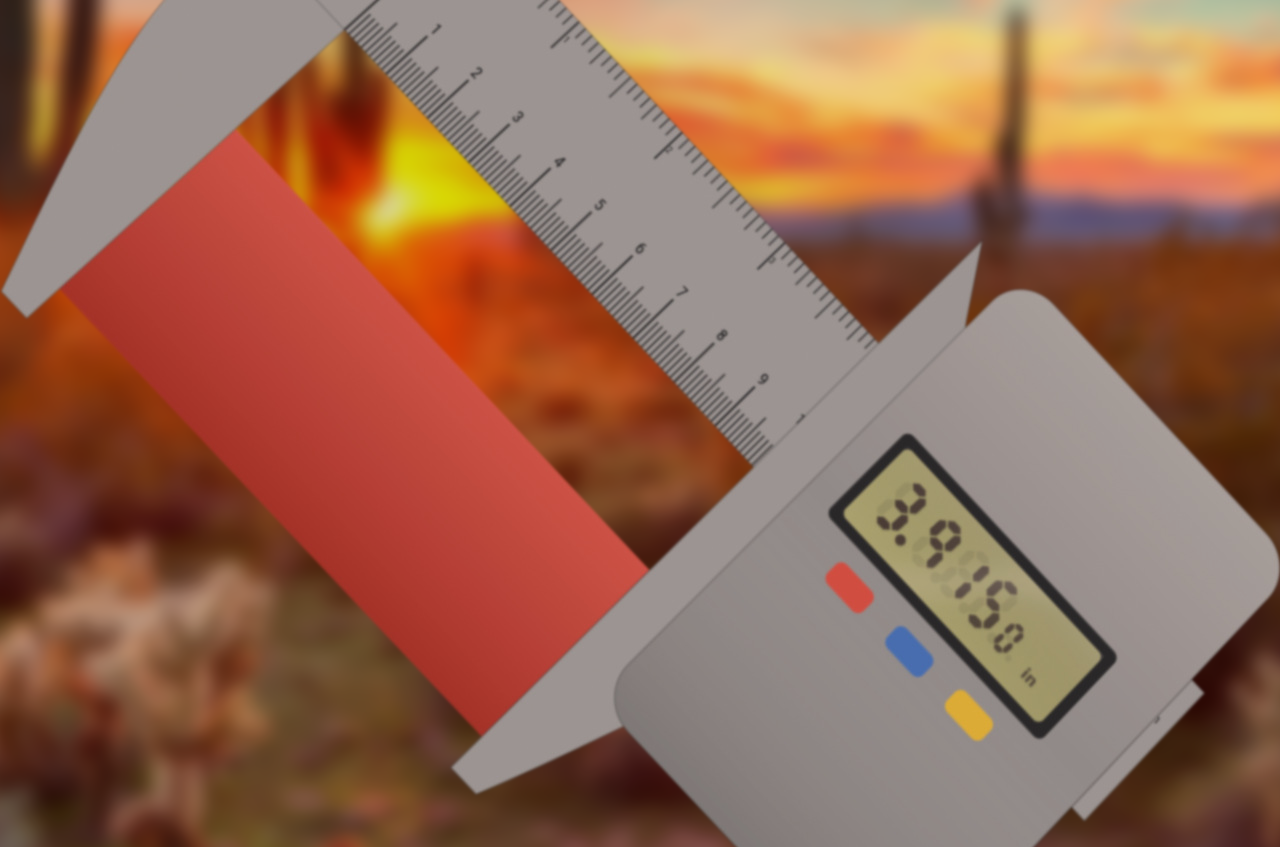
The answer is 3.9150 in
